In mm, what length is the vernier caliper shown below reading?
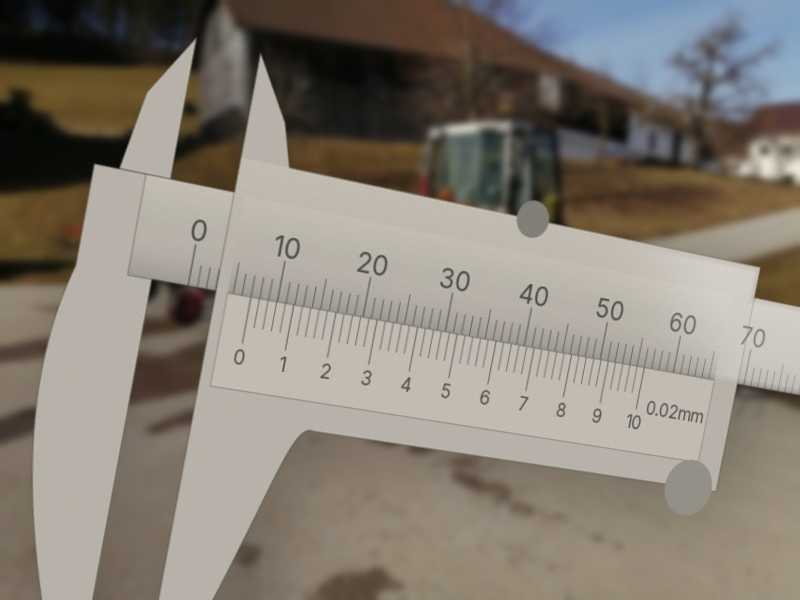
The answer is 7.0 mm
